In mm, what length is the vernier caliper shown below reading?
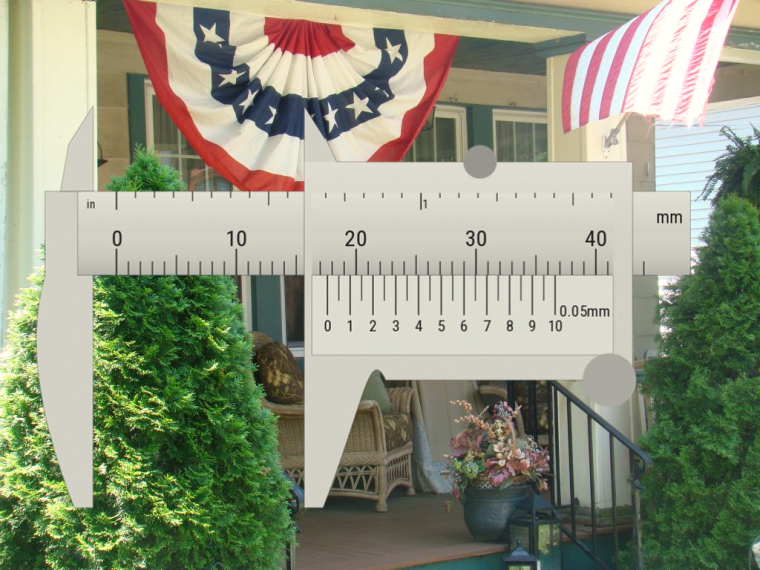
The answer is 17.6 mm
